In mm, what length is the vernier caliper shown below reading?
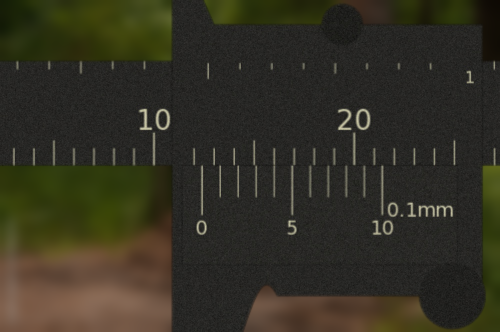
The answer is 12.4 mm
